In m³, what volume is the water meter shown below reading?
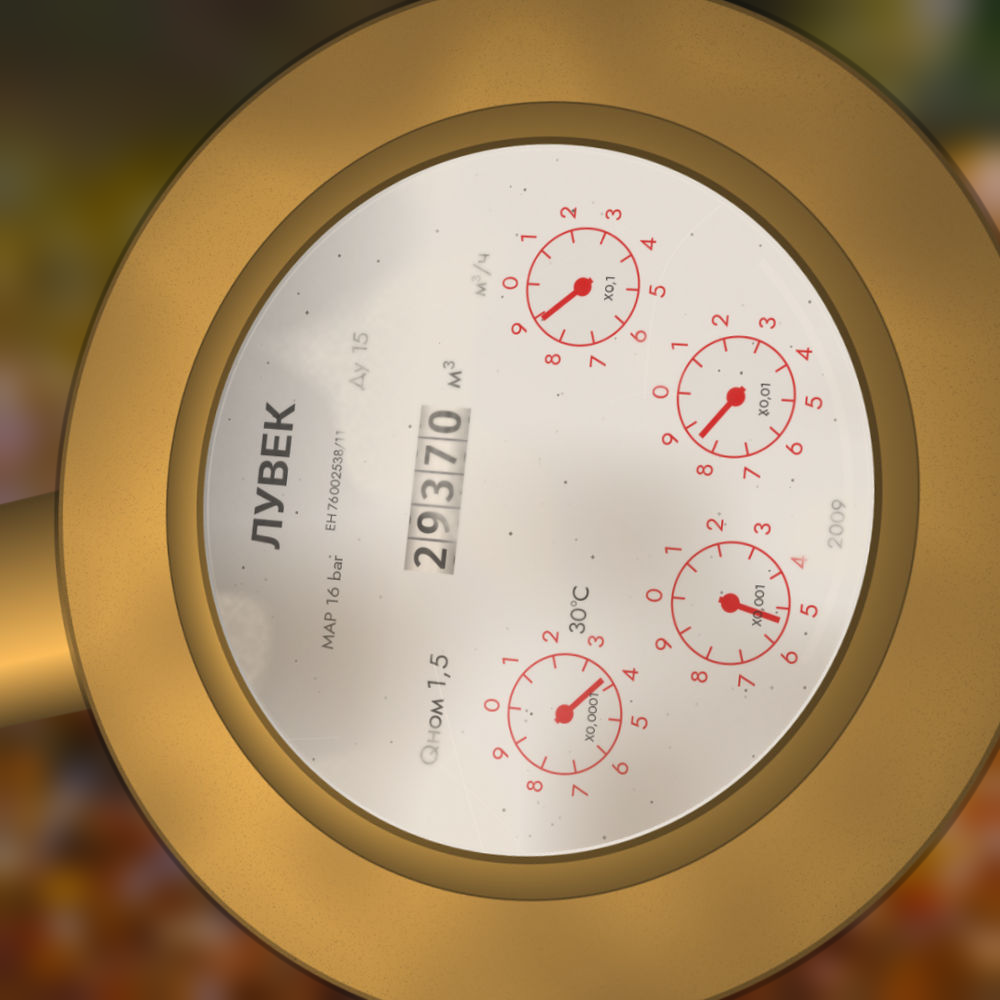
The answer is 29370.8853 m³
